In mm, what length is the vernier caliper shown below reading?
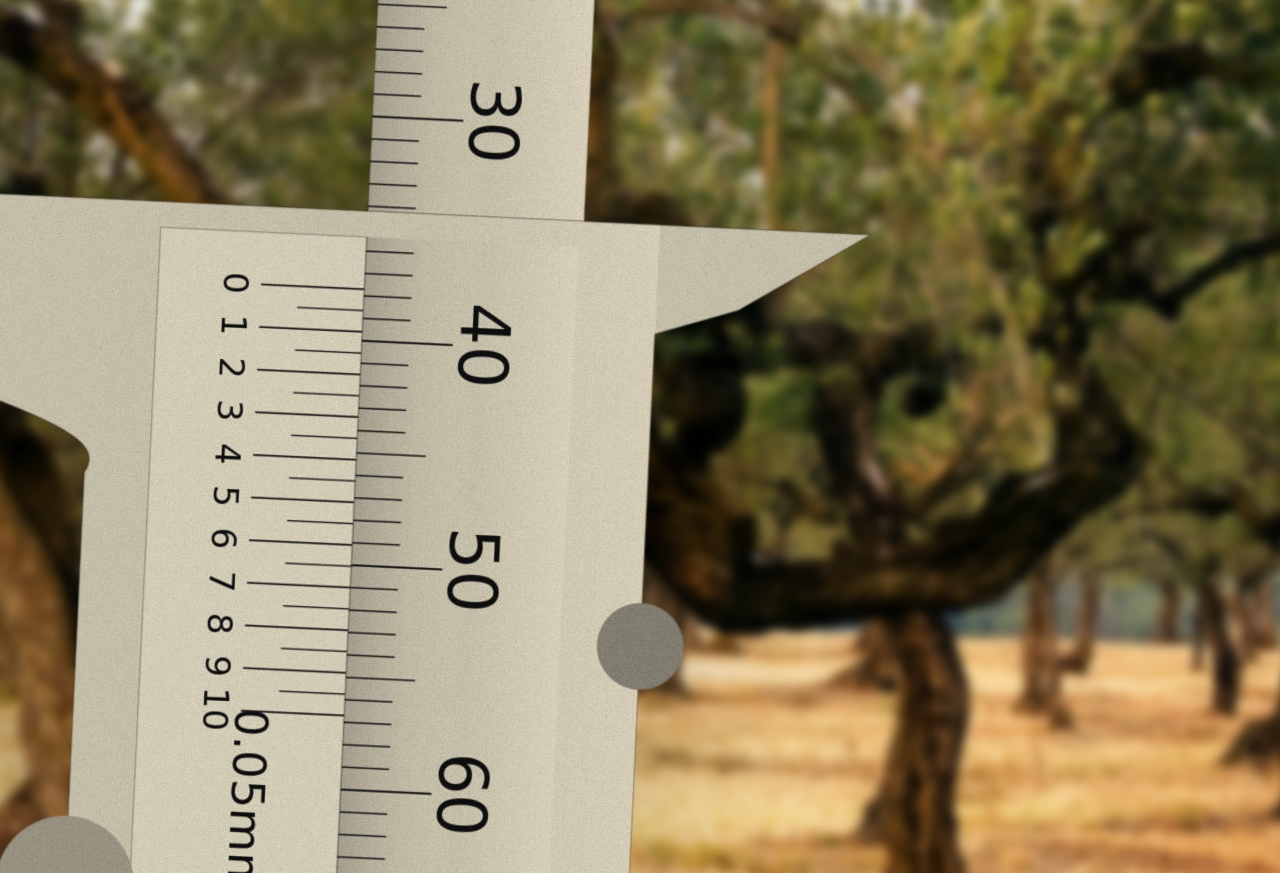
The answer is 37.7 mm
